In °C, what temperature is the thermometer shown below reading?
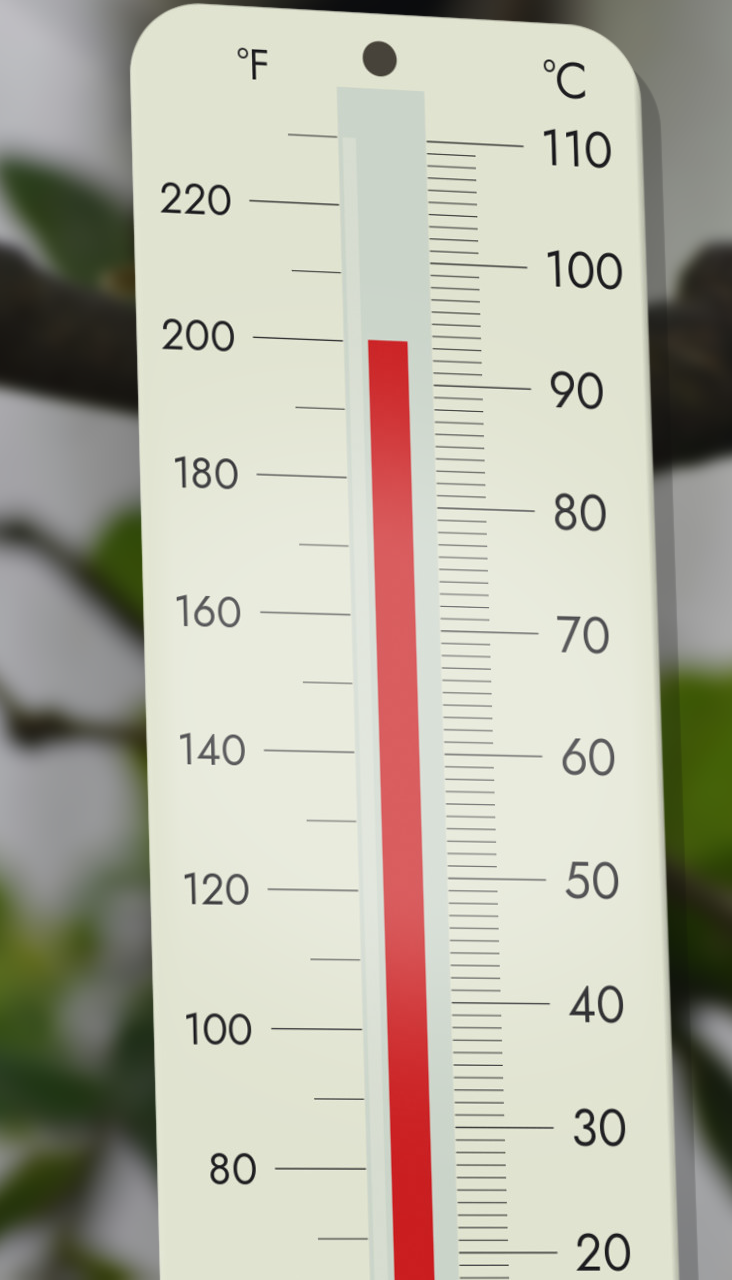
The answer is 93.5 °C
